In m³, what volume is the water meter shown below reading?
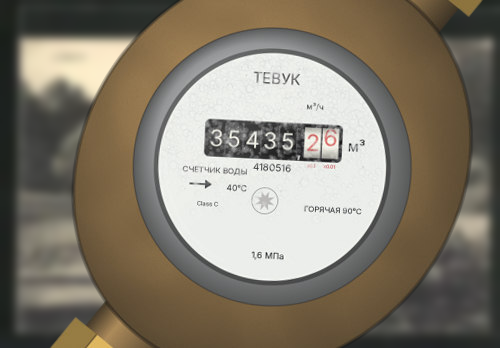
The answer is 35435.26 m³
